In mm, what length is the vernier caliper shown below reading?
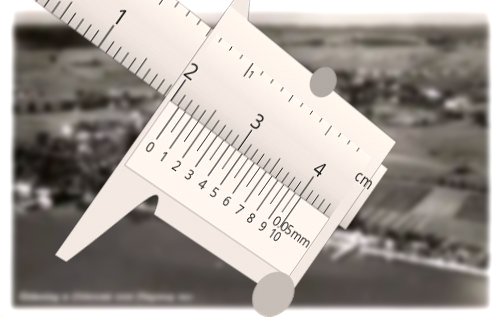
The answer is 21.2 mm
